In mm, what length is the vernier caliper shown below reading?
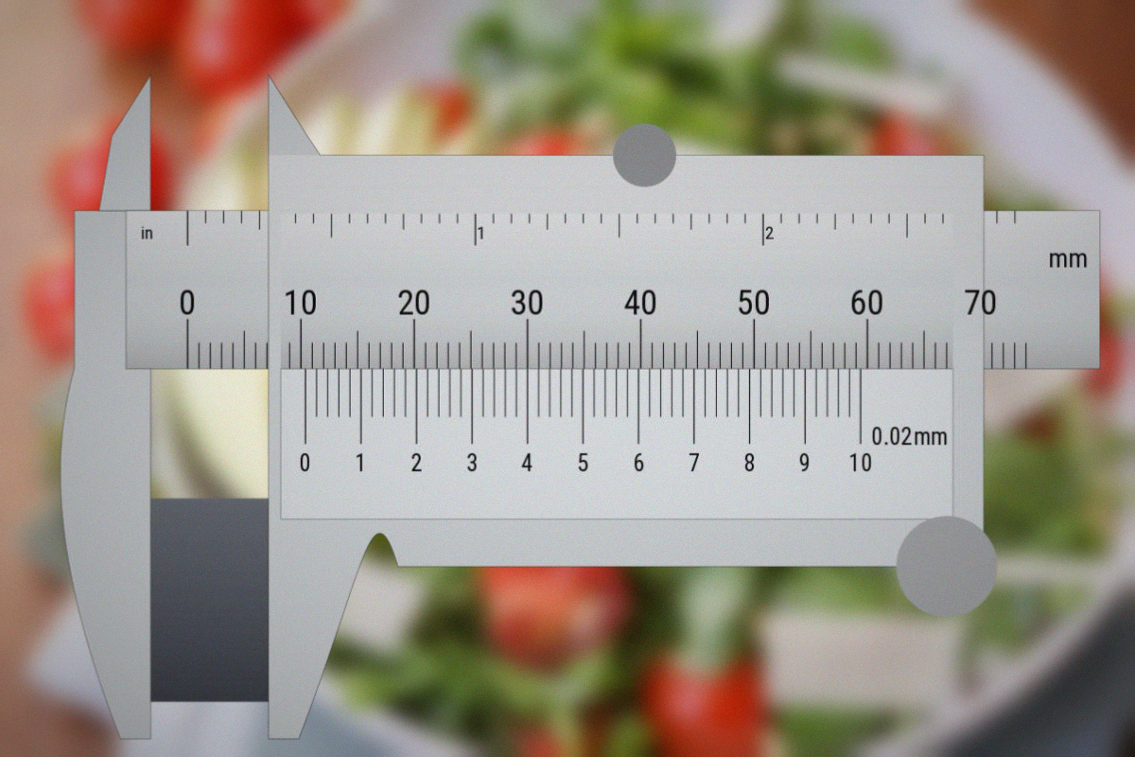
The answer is 10.4 mm
